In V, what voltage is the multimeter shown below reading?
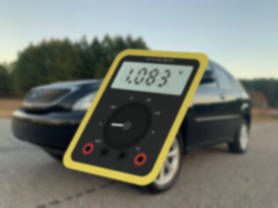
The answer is 1.083 V
